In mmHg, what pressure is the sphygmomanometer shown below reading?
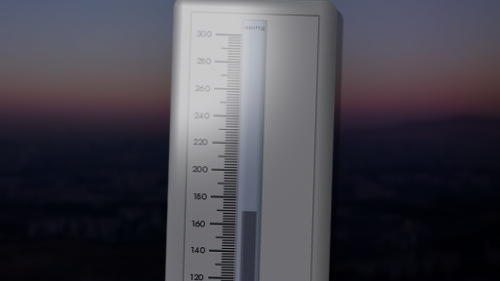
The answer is 170 mmHg
